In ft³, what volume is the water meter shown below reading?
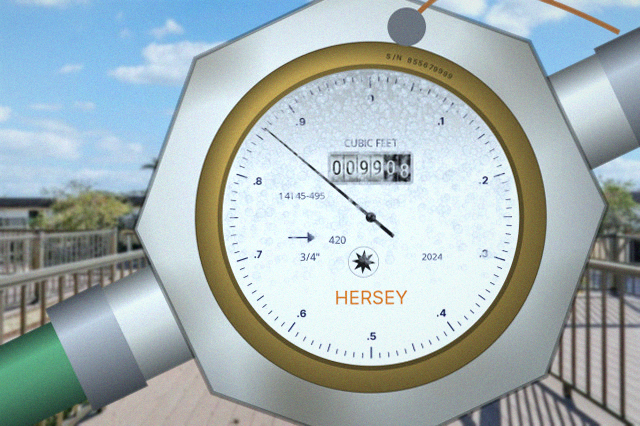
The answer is 9907.86 ft³
